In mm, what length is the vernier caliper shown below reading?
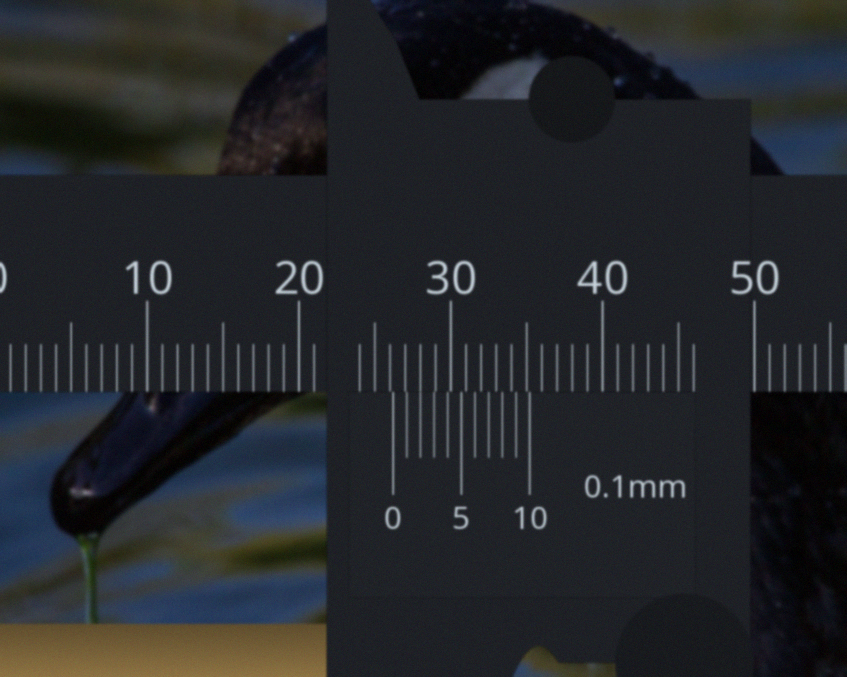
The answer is 26.2 mm
